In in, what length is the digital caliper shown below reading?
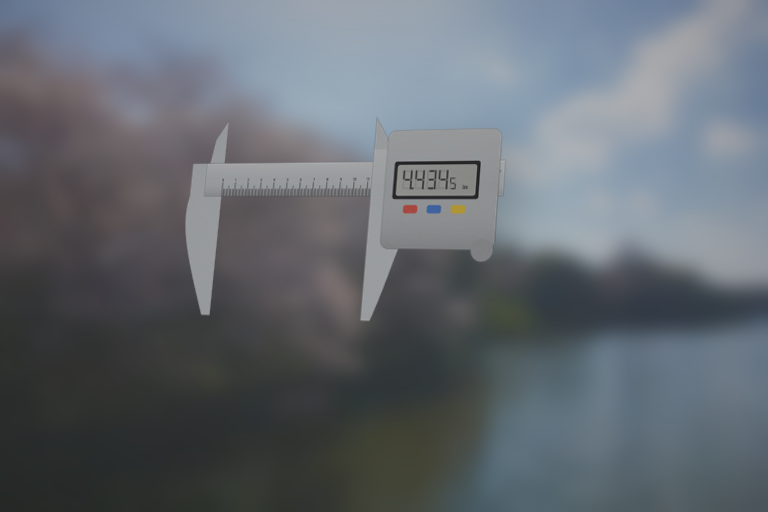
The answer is 4.4345 in
